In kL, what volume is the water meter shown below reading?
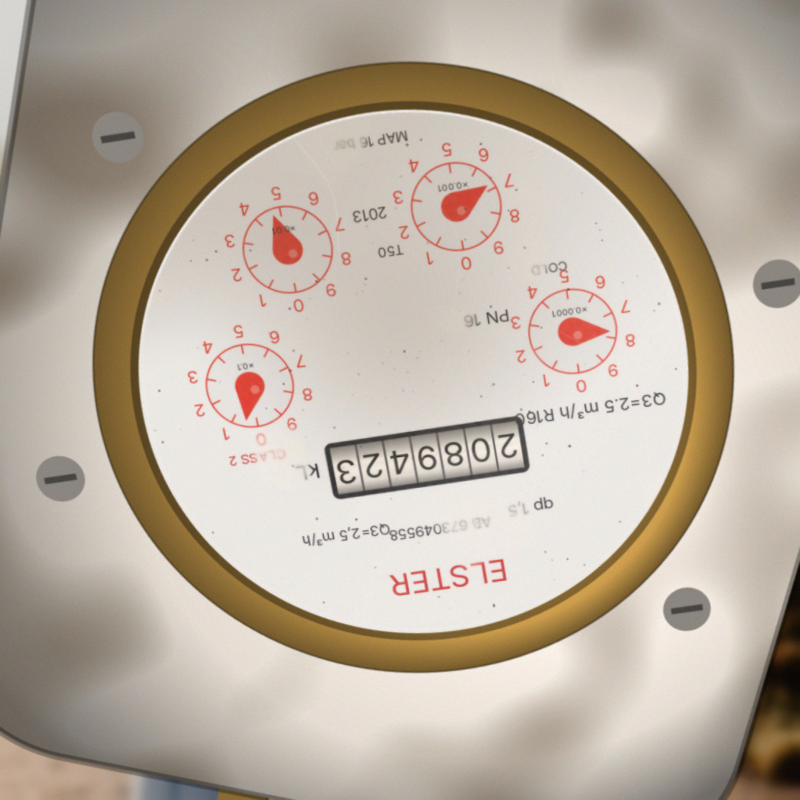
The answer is 2089423.0467 kL
